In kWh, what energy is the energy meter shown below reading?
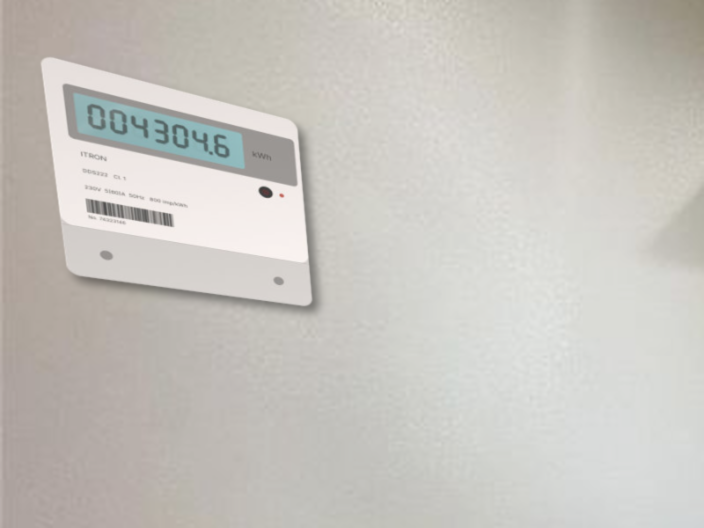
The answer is 4304.6 kWh
